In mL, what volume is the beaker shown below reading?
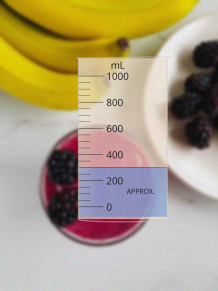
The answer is 300 mL
